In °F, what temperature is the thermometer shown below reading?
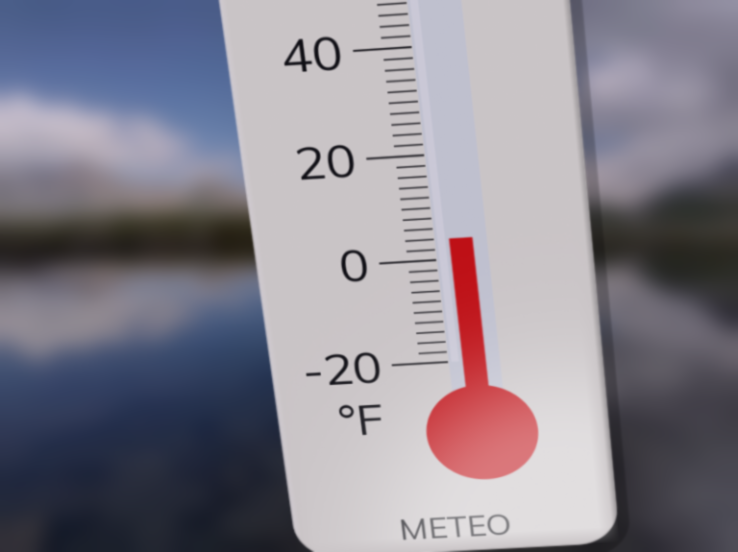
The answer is 4 °F
